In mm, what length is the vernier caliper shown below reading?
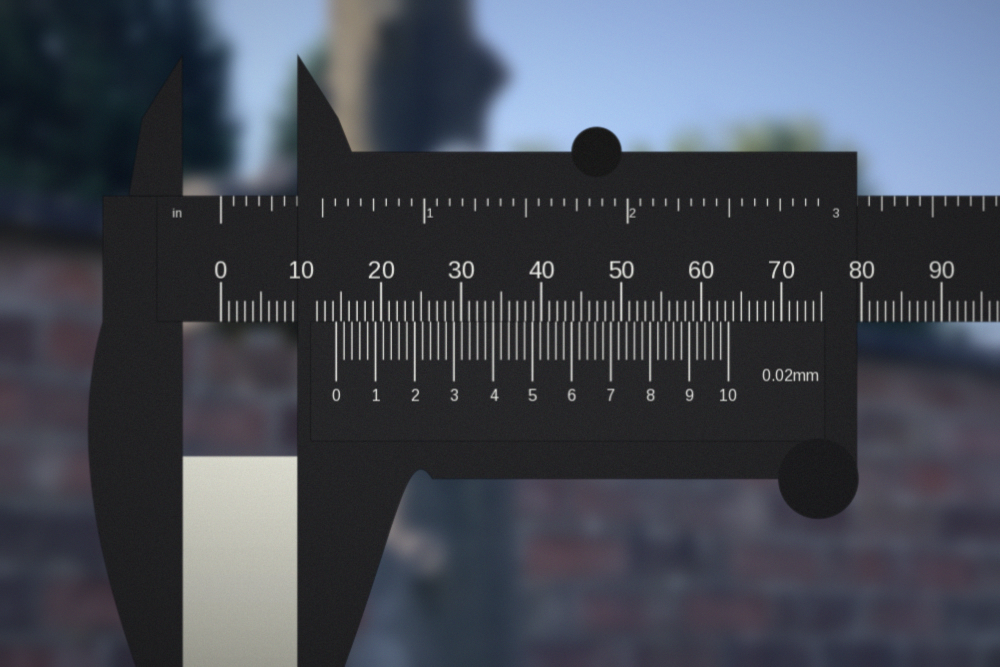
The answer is 14.4 mm
